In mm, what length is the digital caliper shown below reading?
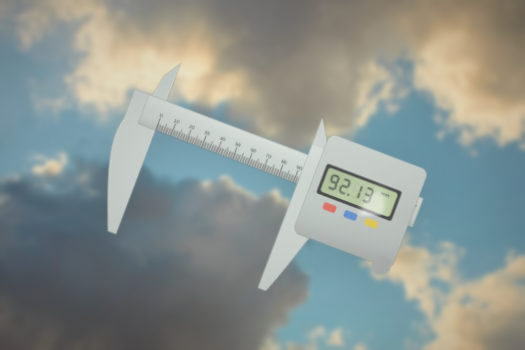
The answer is 92.13 mm
